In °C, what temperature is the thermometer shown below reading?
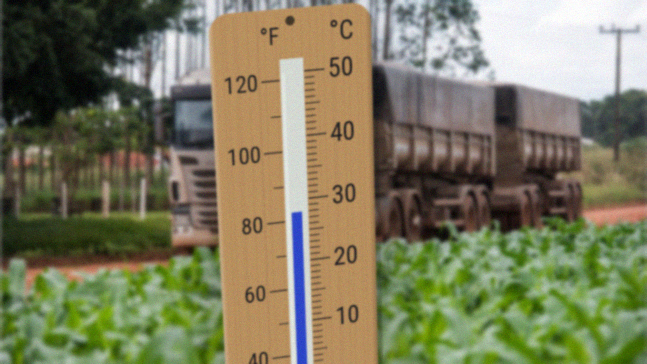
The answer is 28 °C
